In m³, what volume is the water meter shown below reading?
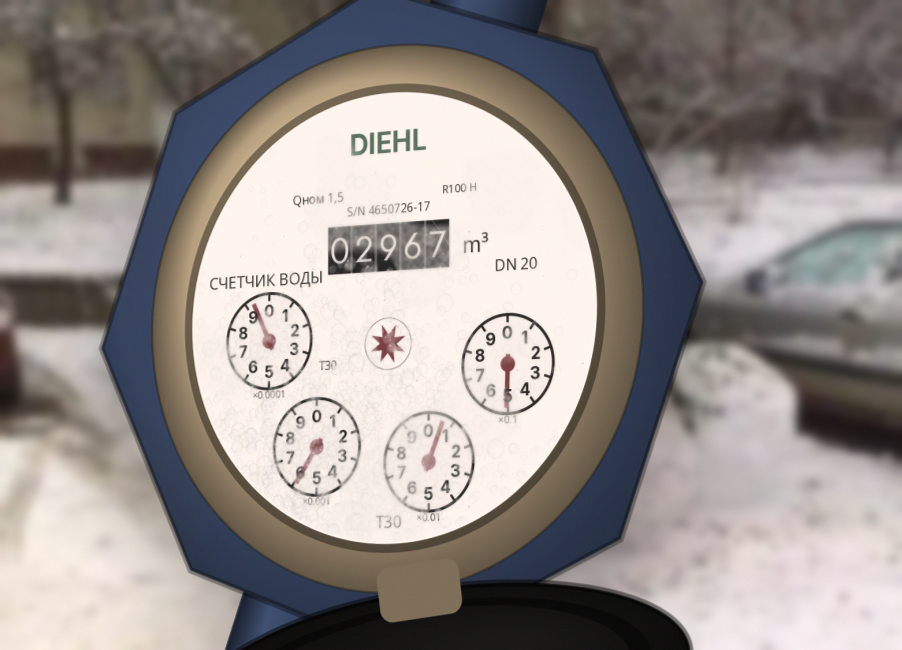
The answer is 2967.5059 m³
